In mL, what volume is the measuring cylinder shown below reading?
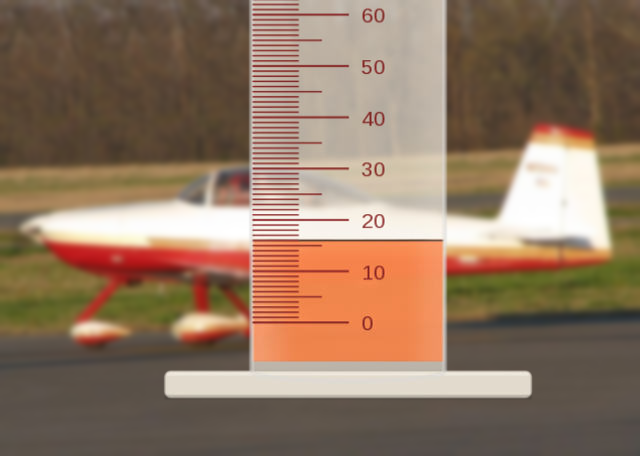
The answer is 16 mL
